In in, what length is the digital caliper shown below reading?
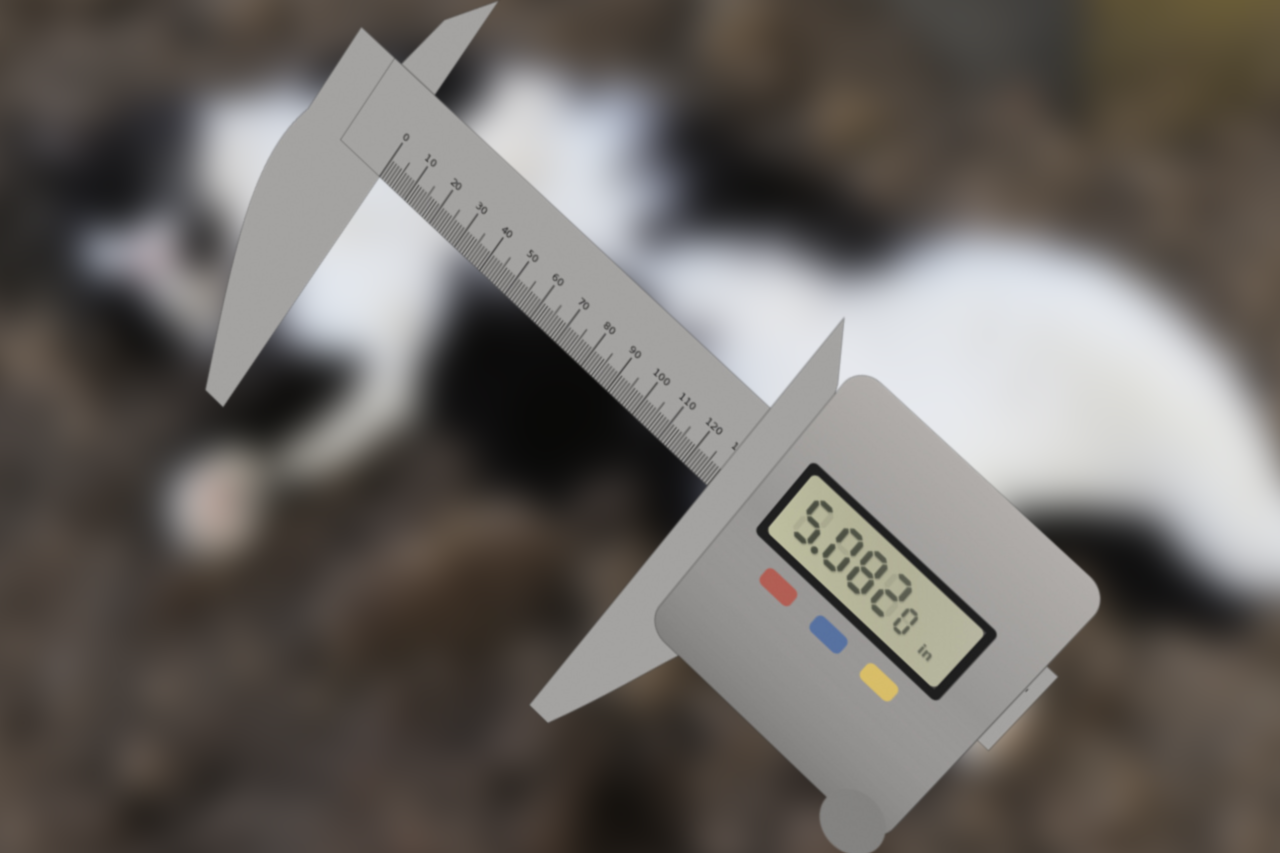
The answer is 5.0820 in
